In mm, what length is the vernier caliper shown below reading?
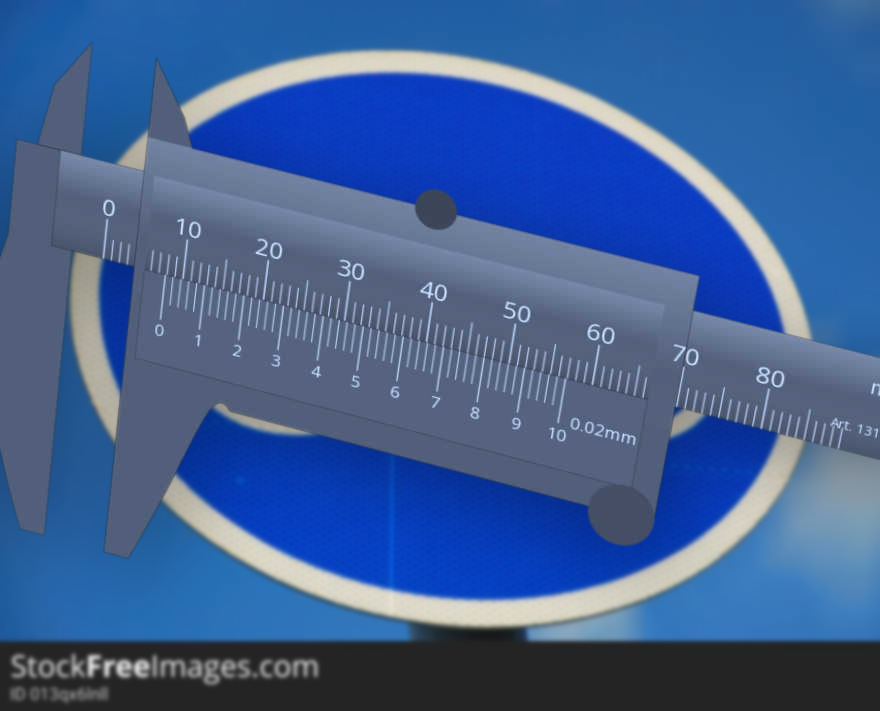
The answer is 7.8 mm
